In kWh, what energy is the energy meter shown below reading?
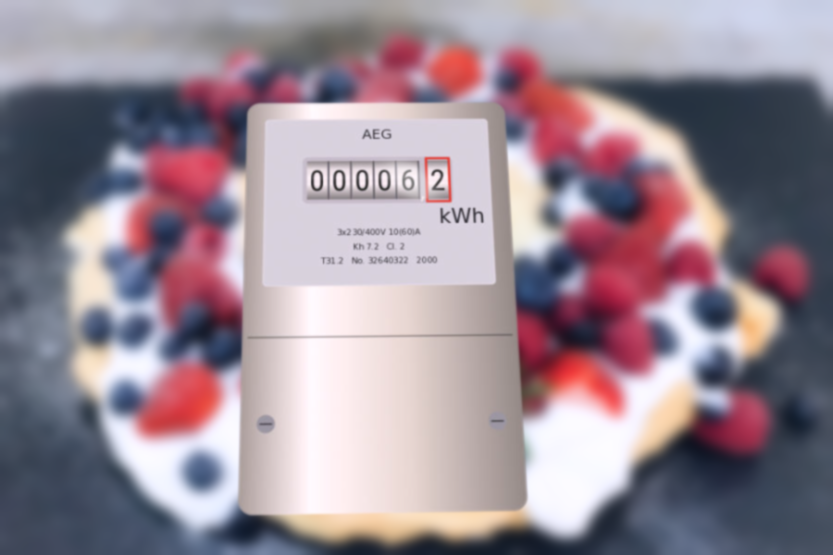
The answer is 6.2 kWh
